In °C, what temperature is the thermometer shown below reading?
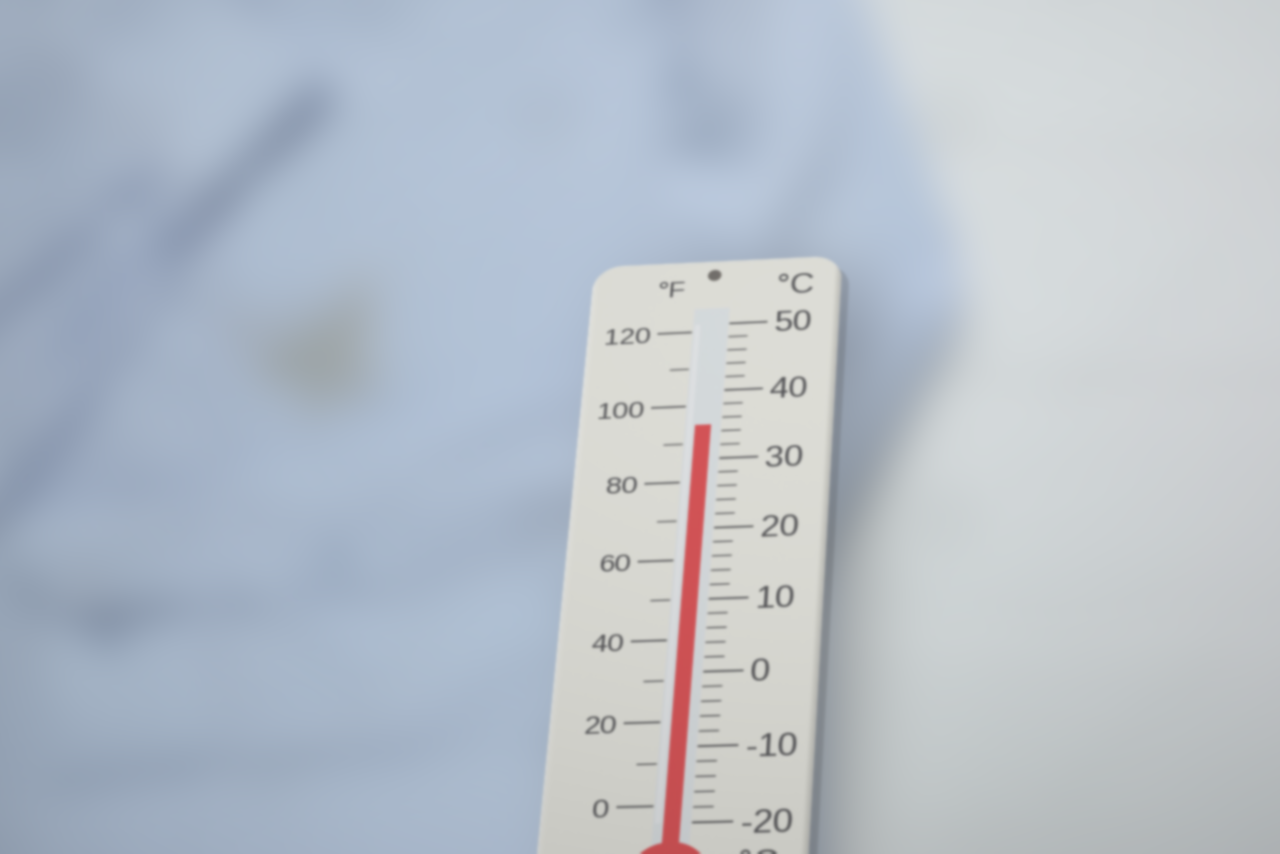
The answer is 35 °C
